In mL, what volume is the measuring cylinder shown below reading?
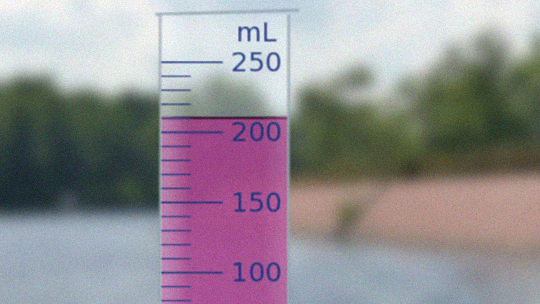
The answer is 210 mL
